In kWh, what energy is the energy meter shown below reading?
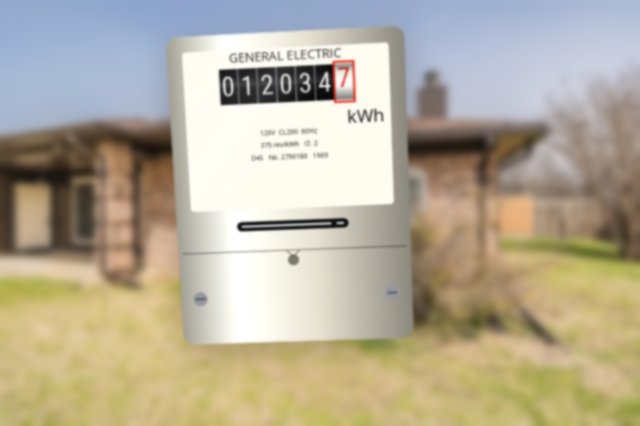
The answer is 12034.7 kWh
